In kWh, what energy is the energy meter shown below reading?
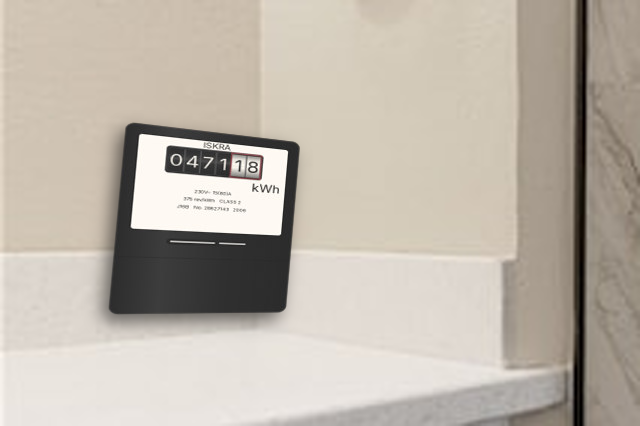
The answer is 471.18 kWh
